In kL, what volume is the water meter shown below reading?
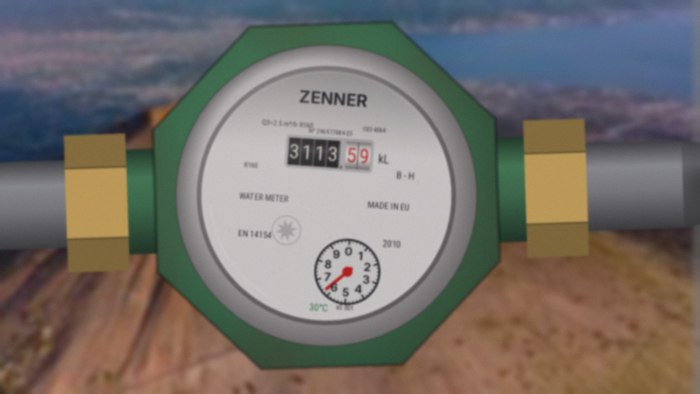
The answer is 3113.596 kL
